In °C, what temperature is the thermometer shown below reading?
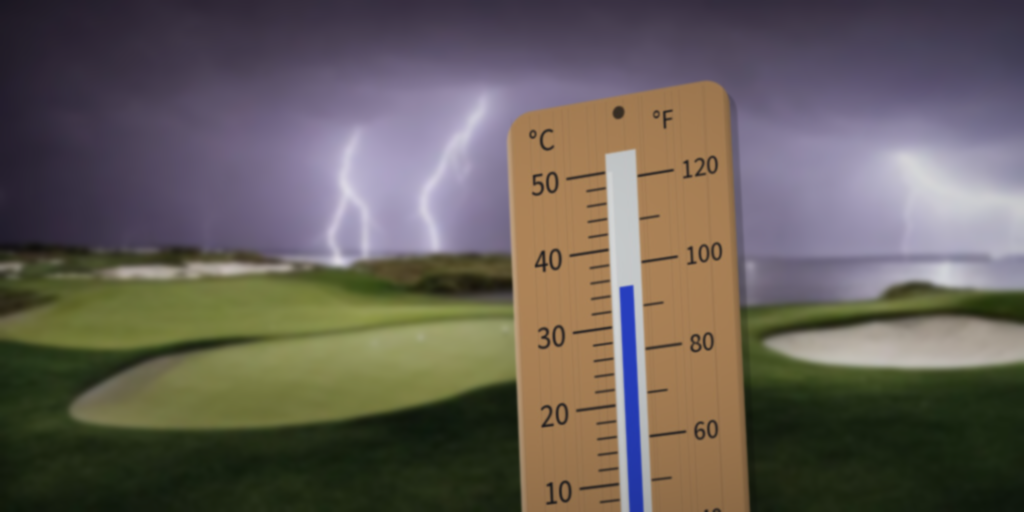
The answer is 35 °C
